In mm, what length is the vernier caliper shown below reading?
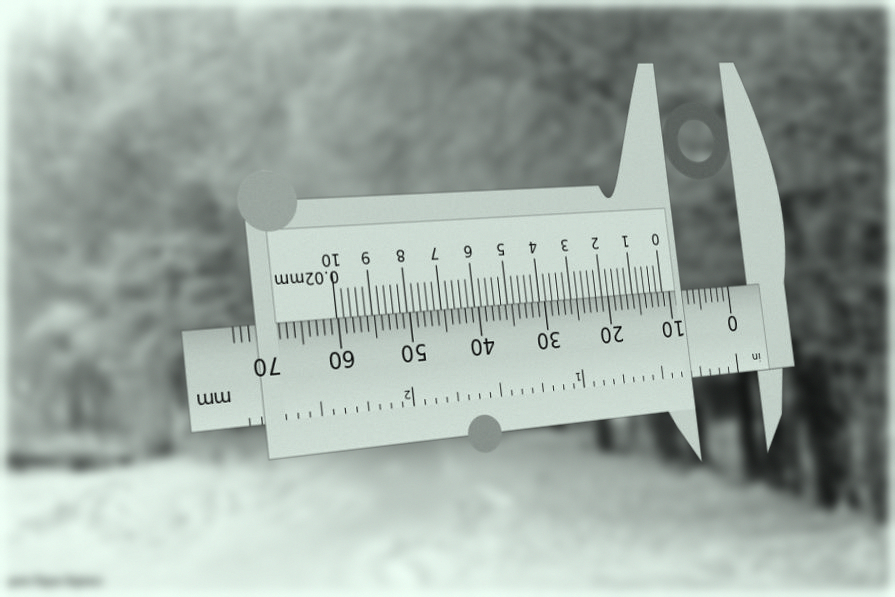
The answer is 11.2 mm
